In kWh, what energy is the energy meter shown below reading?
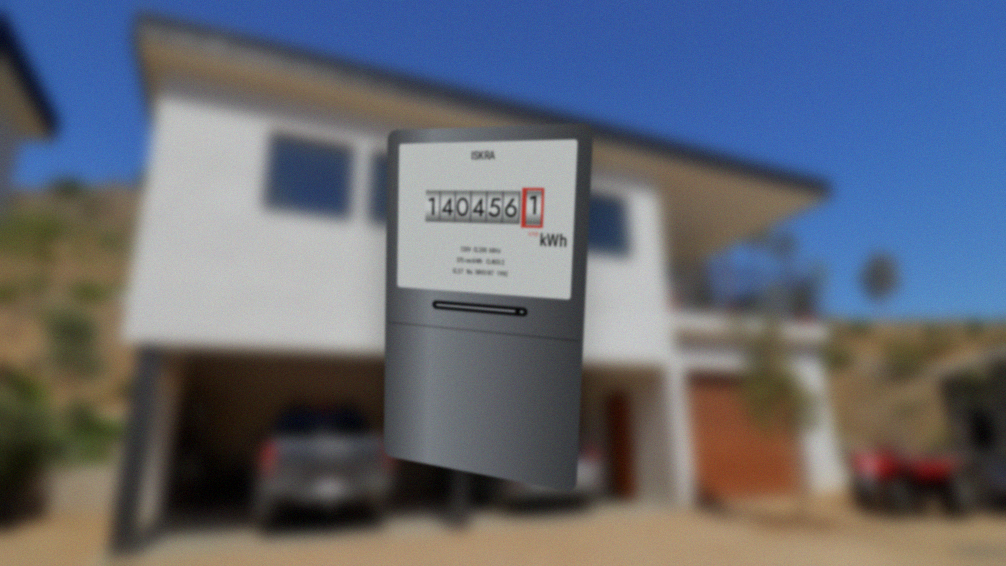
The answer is 140456.1 kWh
